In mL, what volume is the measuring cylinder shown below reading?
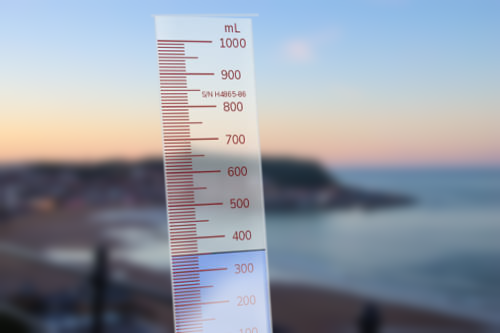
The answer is 350 mL
